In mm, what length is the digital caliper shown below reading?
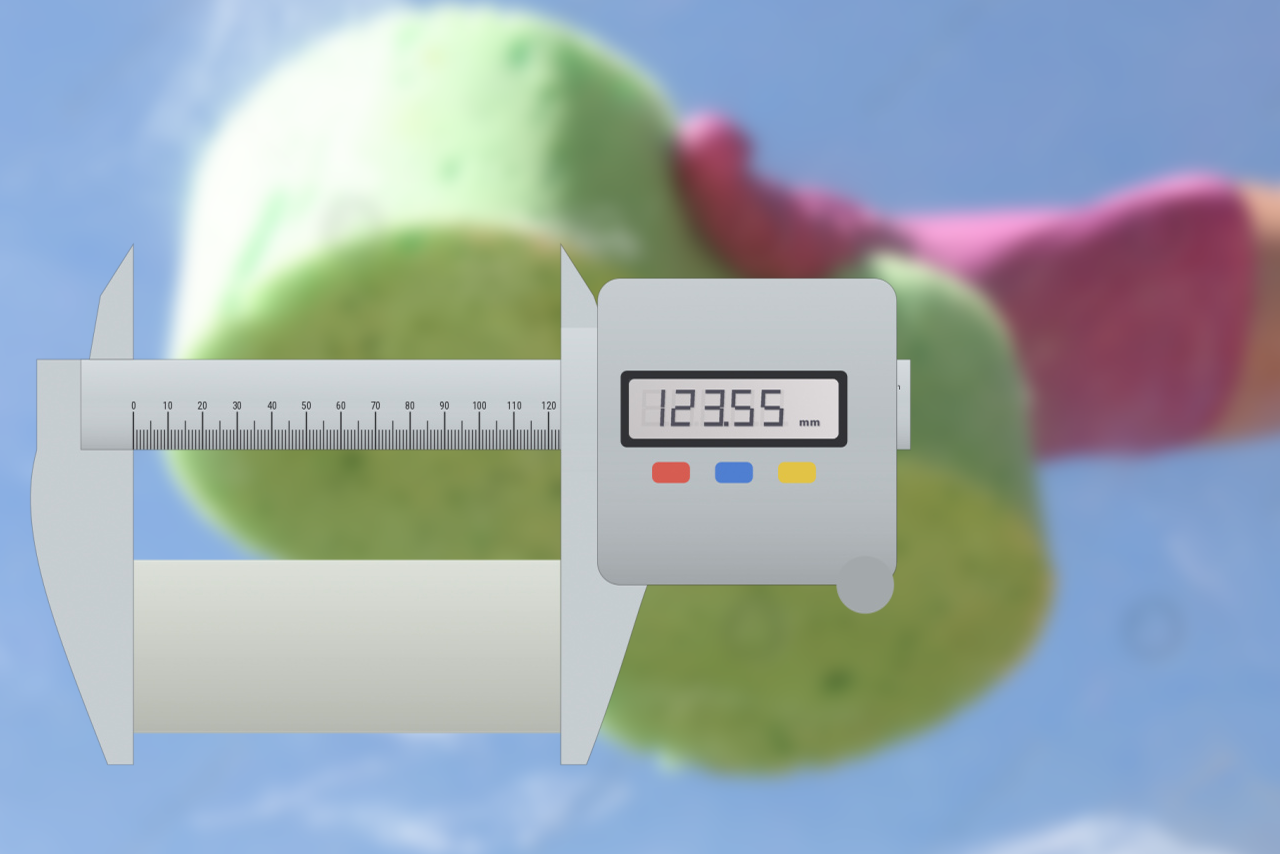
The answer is 123.55 mm
